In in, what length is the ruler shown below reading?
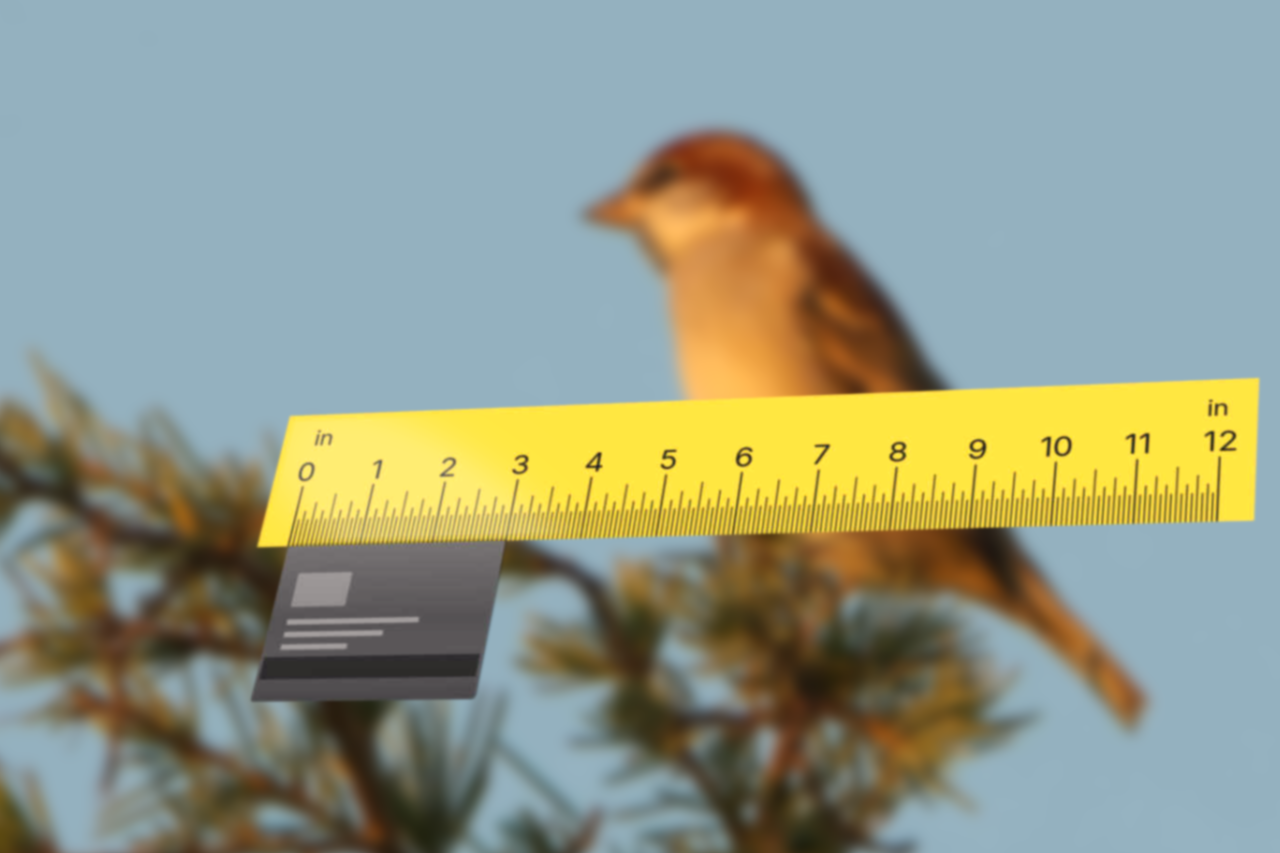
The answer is 3 in
